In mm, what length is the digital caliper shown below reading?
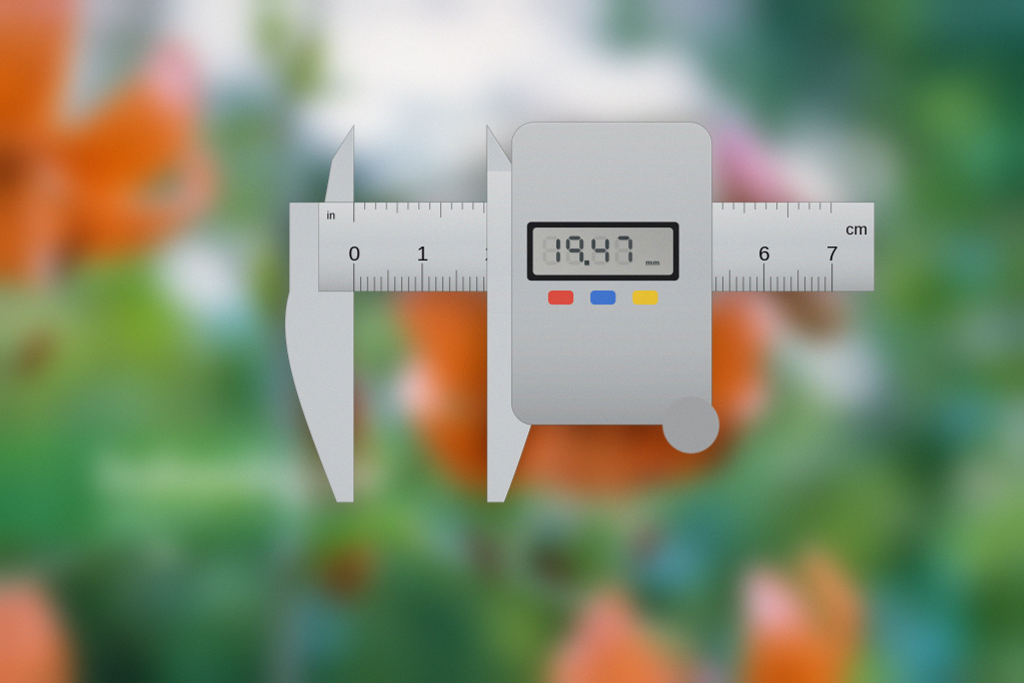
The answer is 19.47 mm
